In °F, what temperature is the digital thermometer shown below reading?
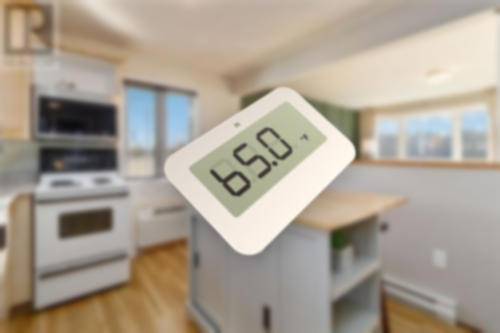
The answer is 65.0 °F
